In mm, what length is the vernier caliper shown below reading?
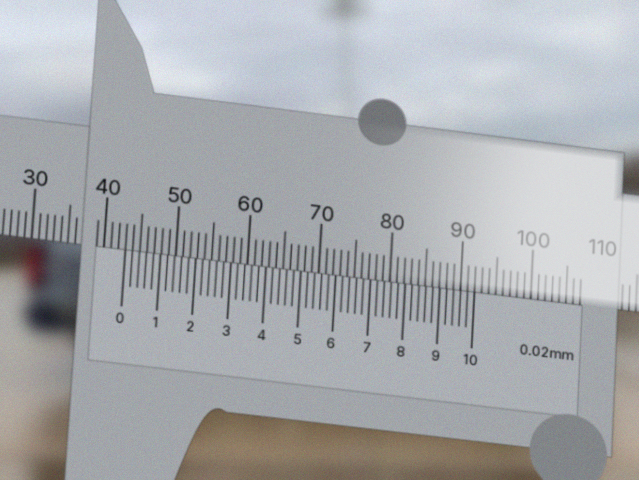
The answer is 43.0 mm
